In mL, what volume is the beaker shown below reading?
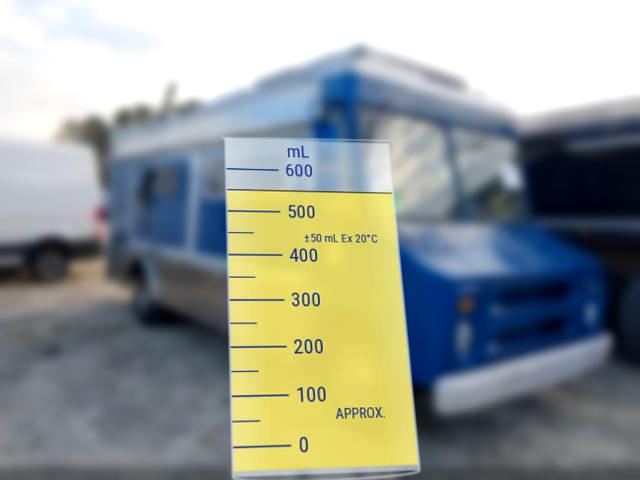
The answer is 550 mL
